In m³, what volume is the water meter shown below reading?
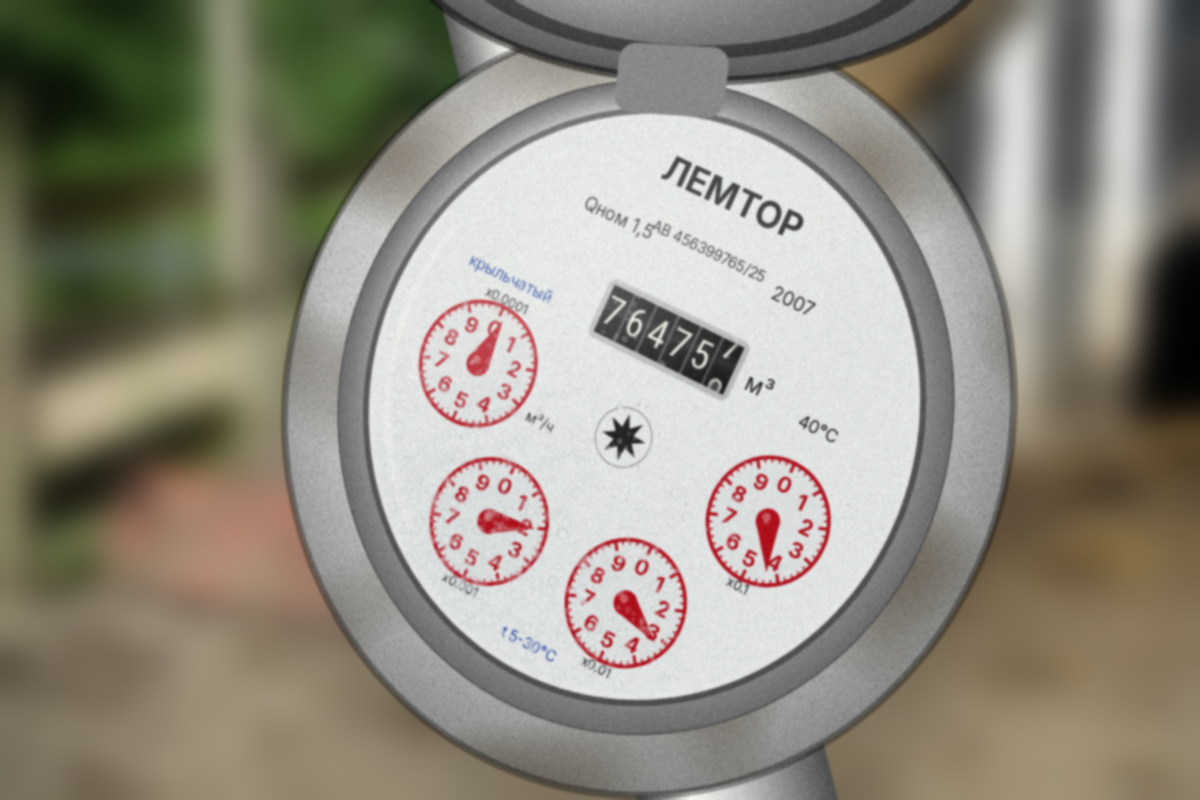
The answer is 764757.4320 m³
